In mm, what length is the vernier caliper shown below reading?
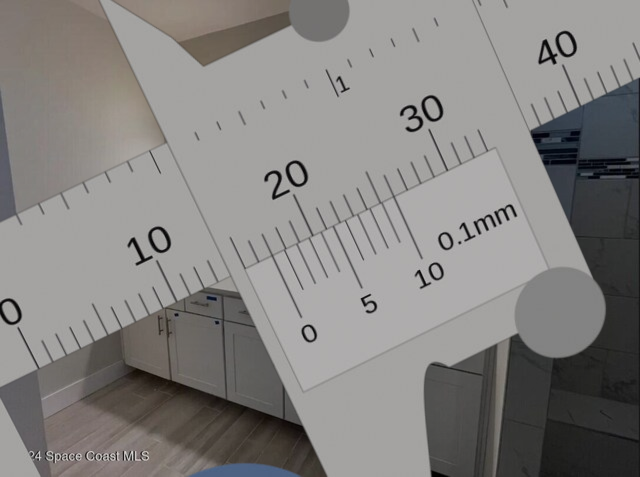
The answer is 17.0 mm
